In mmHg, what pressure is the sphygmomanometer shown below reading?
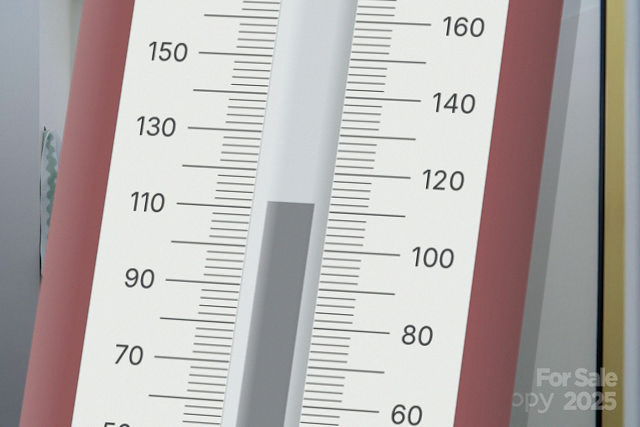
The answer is 112 mmHg
